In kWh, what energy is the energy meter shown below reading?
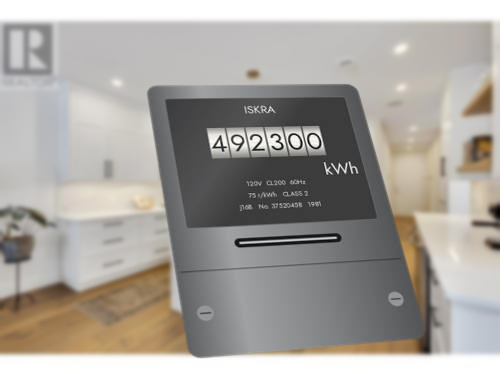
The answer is 492300 kWh
